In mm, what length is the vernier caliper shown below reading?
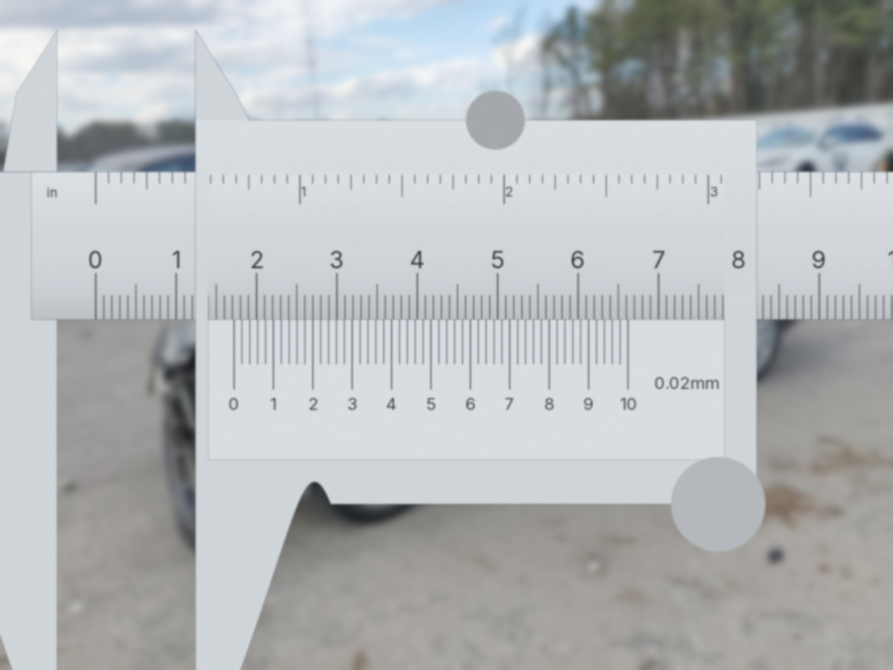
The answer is 17.2 mm
